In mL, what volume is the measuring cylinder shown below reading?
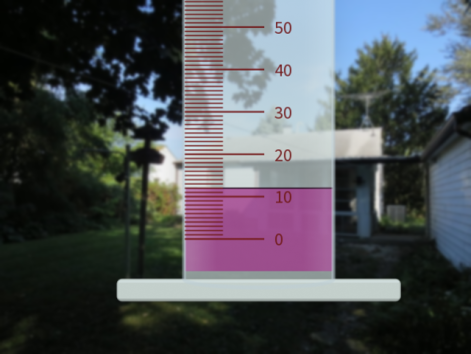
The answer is 12 mL
